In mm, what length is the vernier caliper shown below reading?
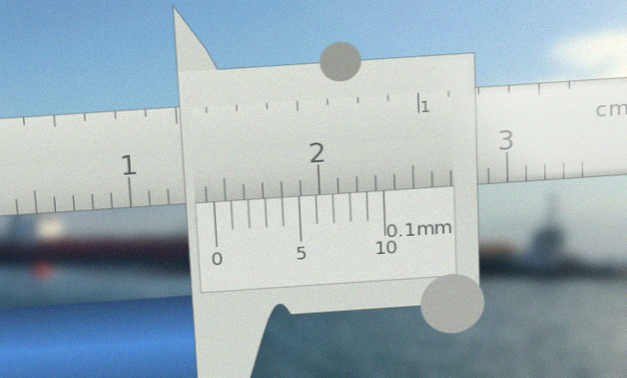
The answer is 14.4 mm
